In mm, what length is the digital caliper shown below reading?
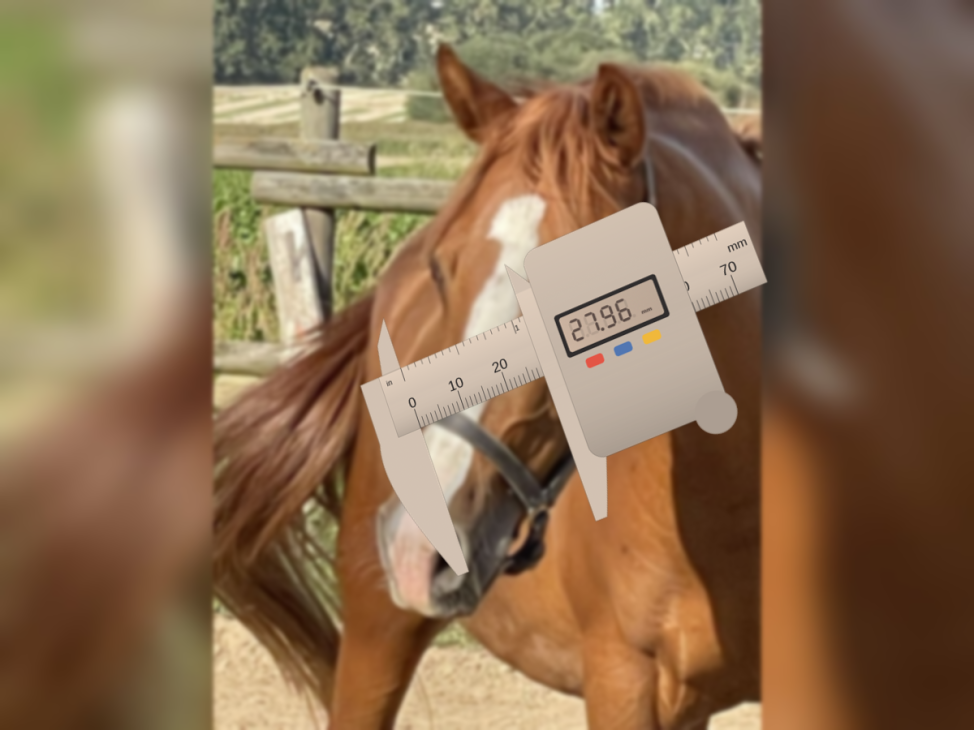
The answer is 27.96 mm
